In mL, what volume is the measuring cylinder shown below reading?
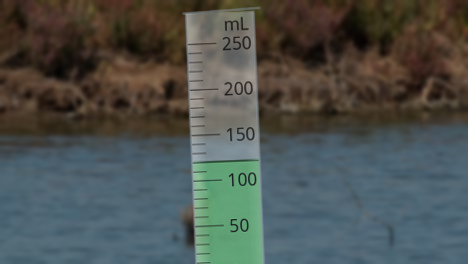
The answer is 120 mL
